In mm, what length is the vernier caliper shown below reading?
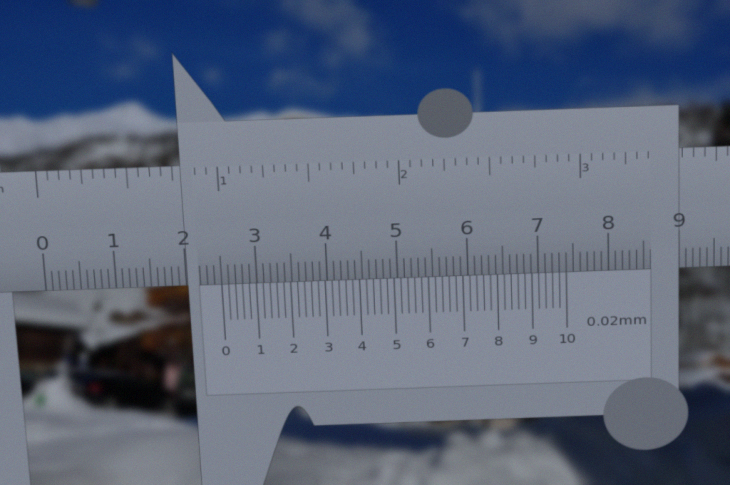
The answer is 25.0 mm
